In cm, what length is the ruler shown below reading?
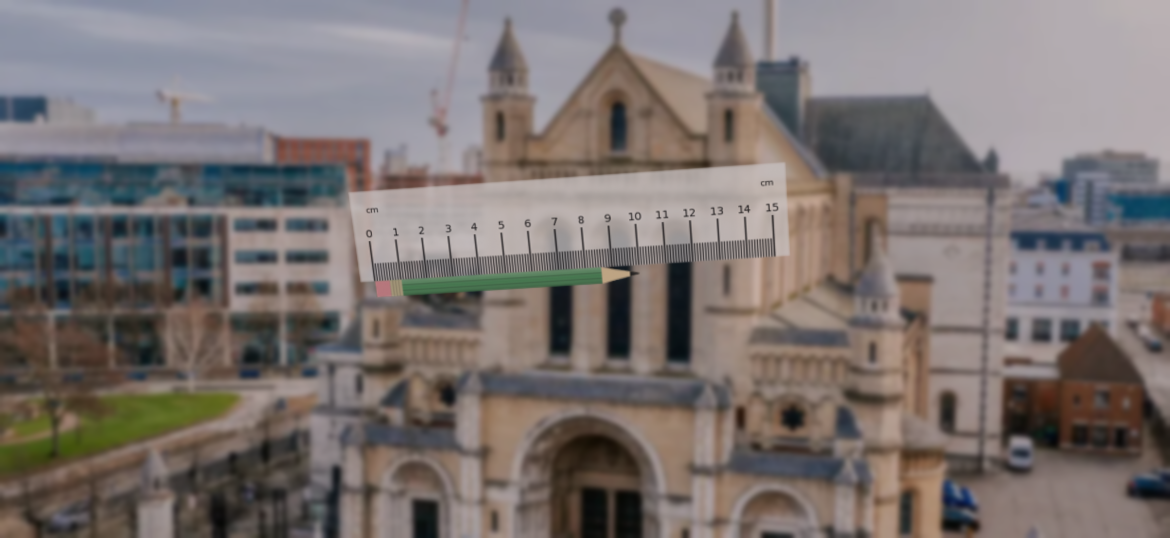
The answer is 10 cm
